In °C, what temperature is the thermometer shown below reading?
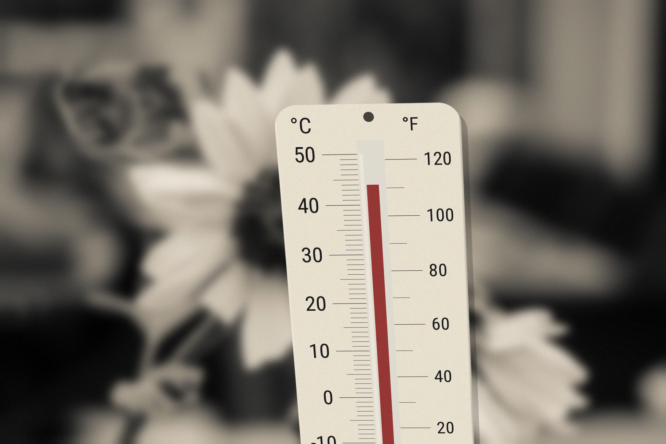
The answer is 44 °C
